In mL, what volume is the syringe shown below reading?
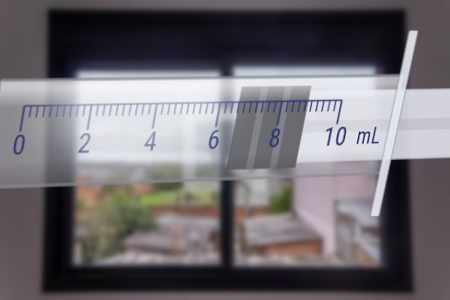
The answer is 6.6 mL
